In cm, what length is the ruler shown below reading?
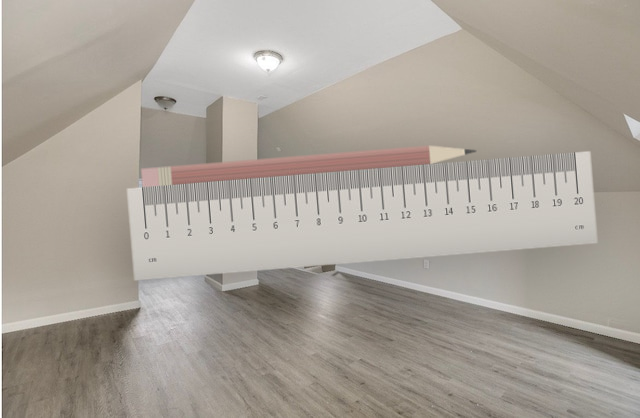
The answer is 15.5 cm
